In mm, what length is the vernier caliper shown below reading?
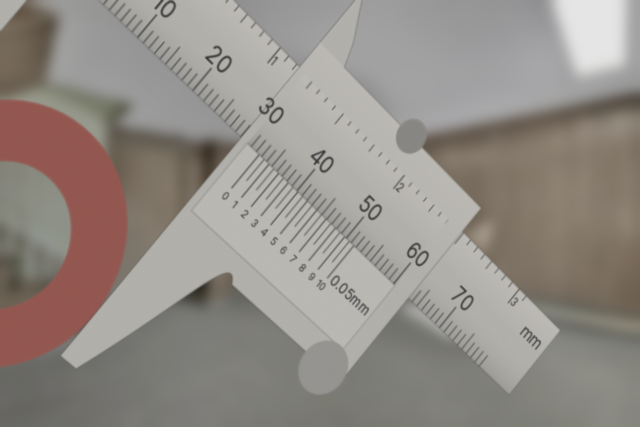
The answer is 32.6 mm
